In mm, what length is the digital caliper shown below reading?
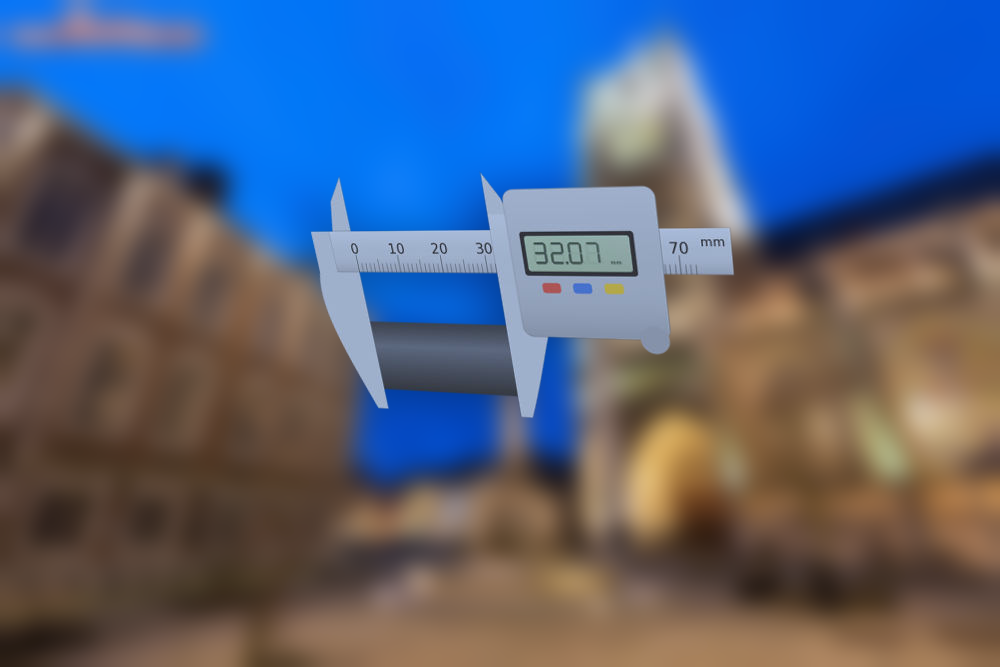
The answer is 32.07 mm
